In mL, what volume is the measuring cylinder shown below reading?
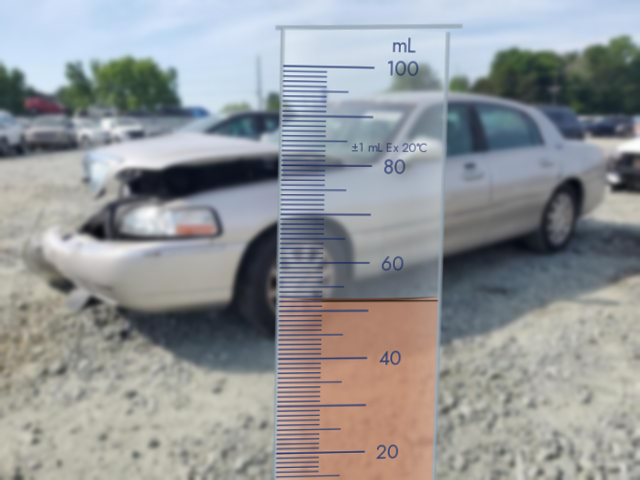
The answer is 52 mL
